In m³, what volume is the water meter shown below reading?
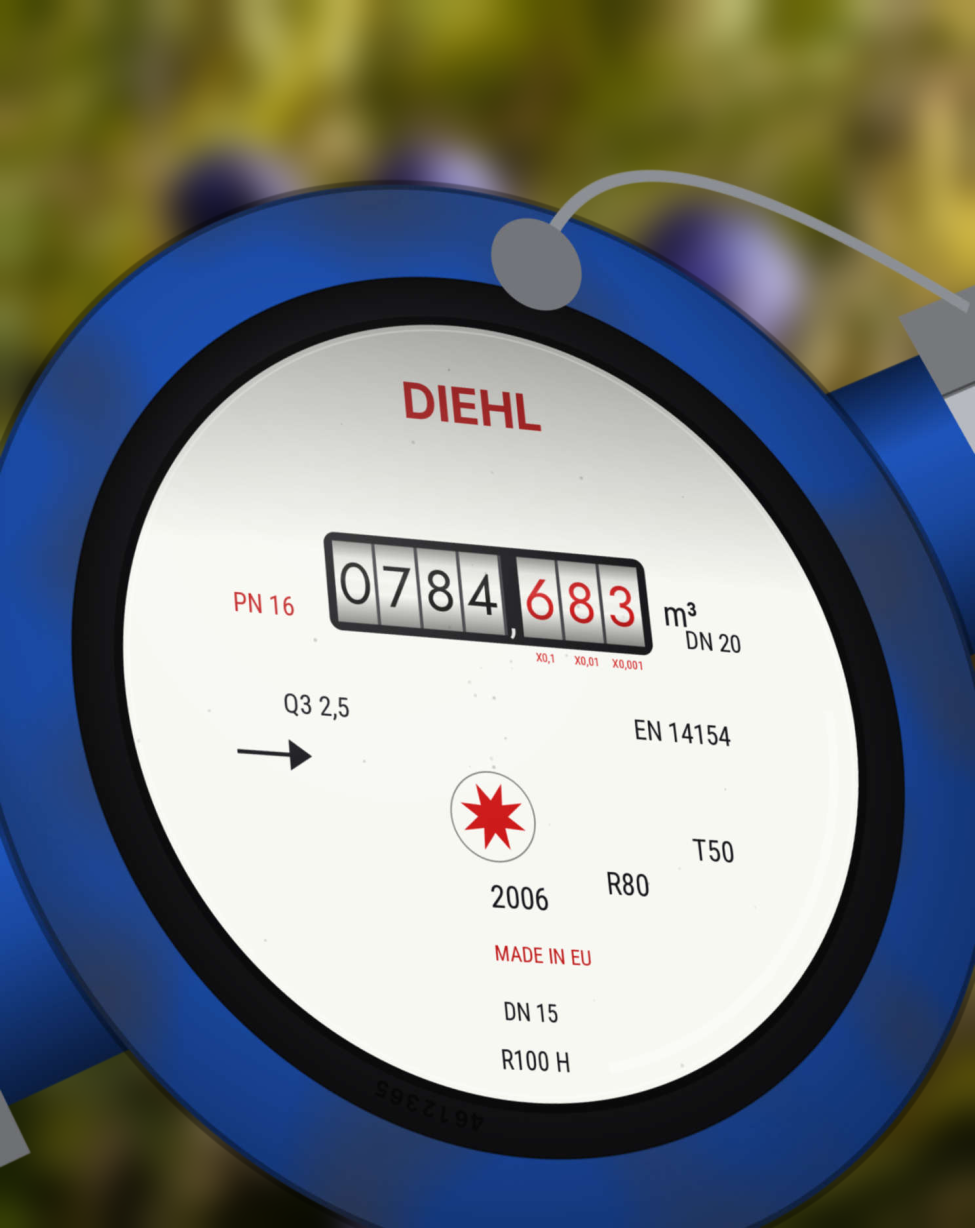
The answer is 784.683 m³
